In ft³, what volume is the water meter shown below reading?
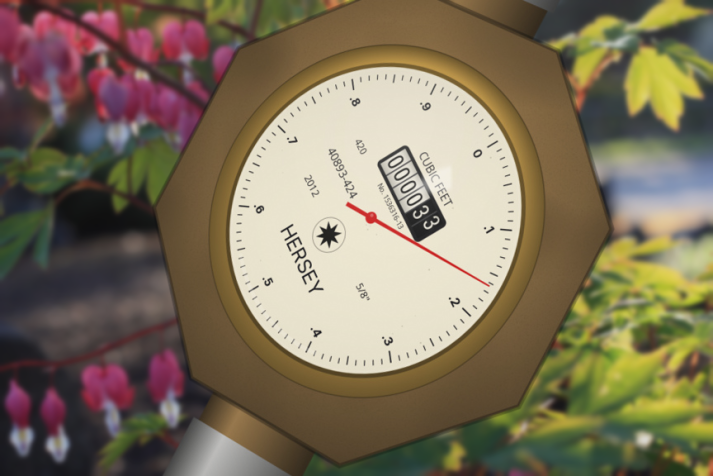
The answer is 33.16 ft³
